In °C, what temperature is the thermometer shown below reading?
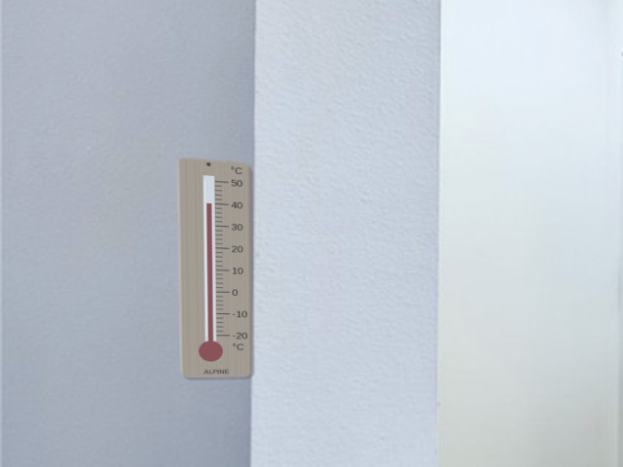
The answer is 40 °C
